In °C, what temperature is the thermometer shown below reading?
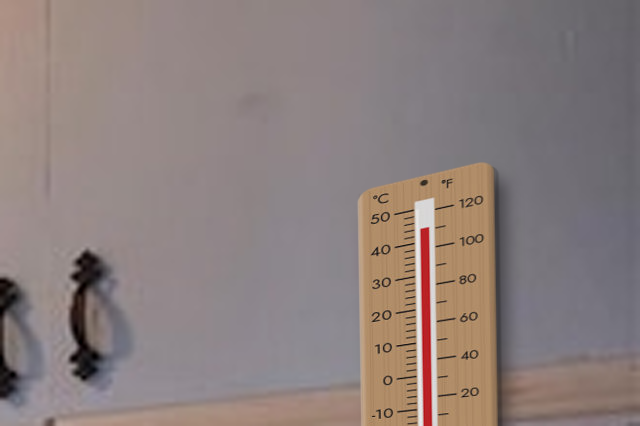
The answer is 44 °C
